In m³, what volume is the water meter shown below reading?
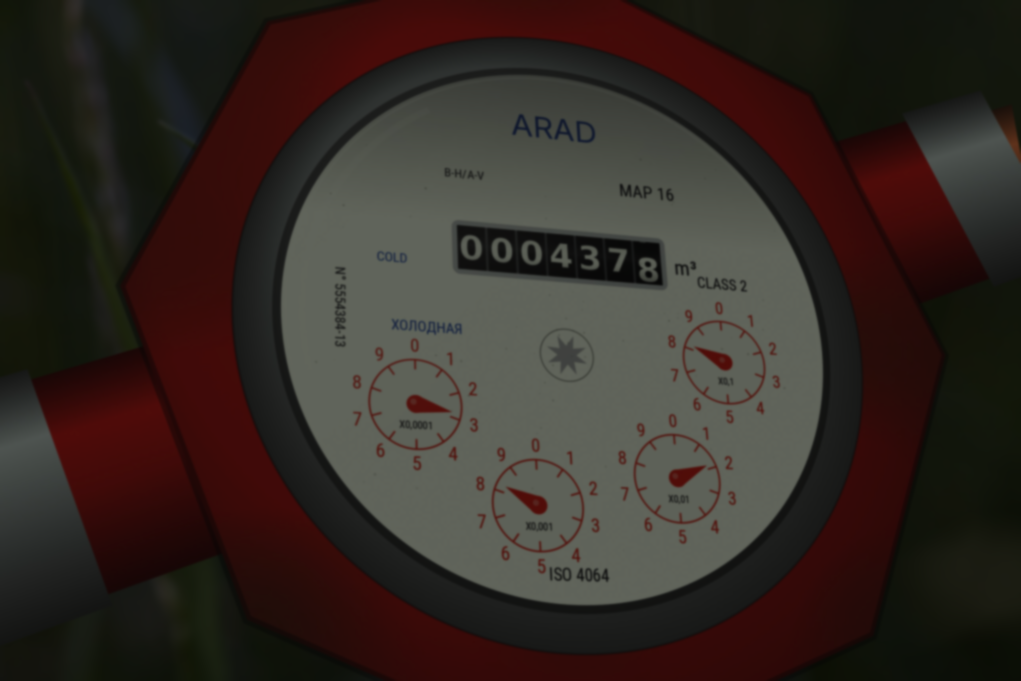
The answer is 4377.8182 m³
